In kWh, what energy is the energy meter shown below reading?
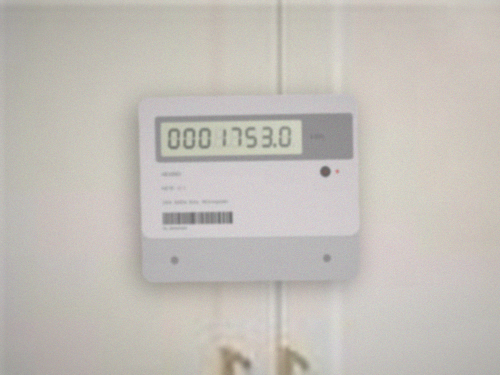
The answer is 1753.0 kWh
